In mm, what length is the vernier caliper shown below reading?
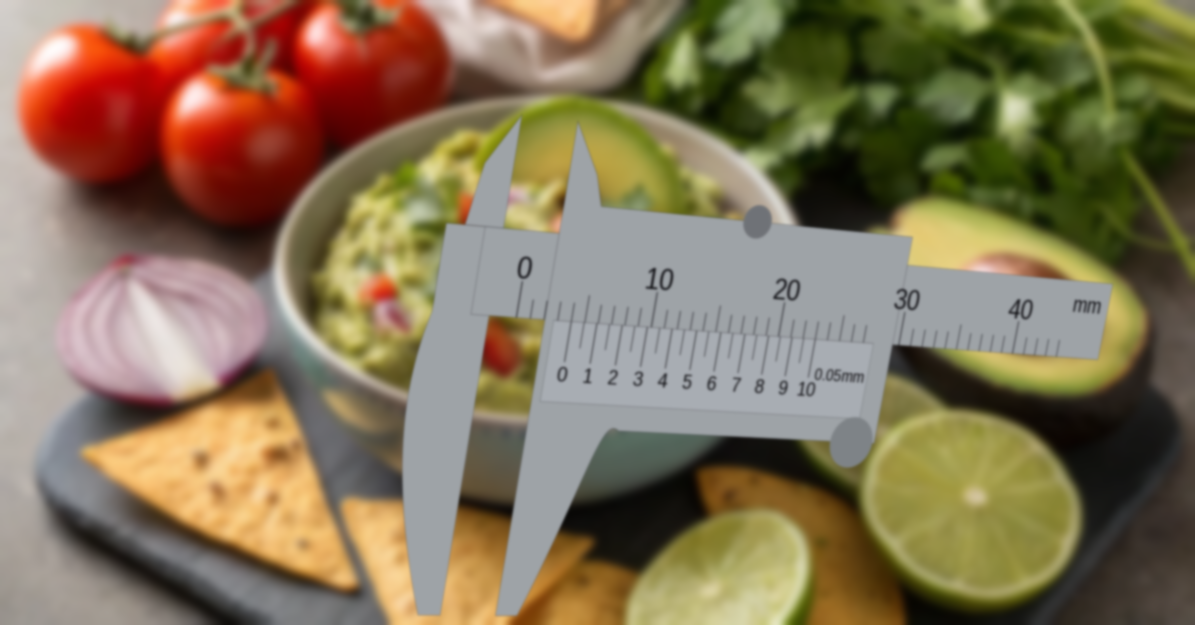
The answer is 4.0 mm
